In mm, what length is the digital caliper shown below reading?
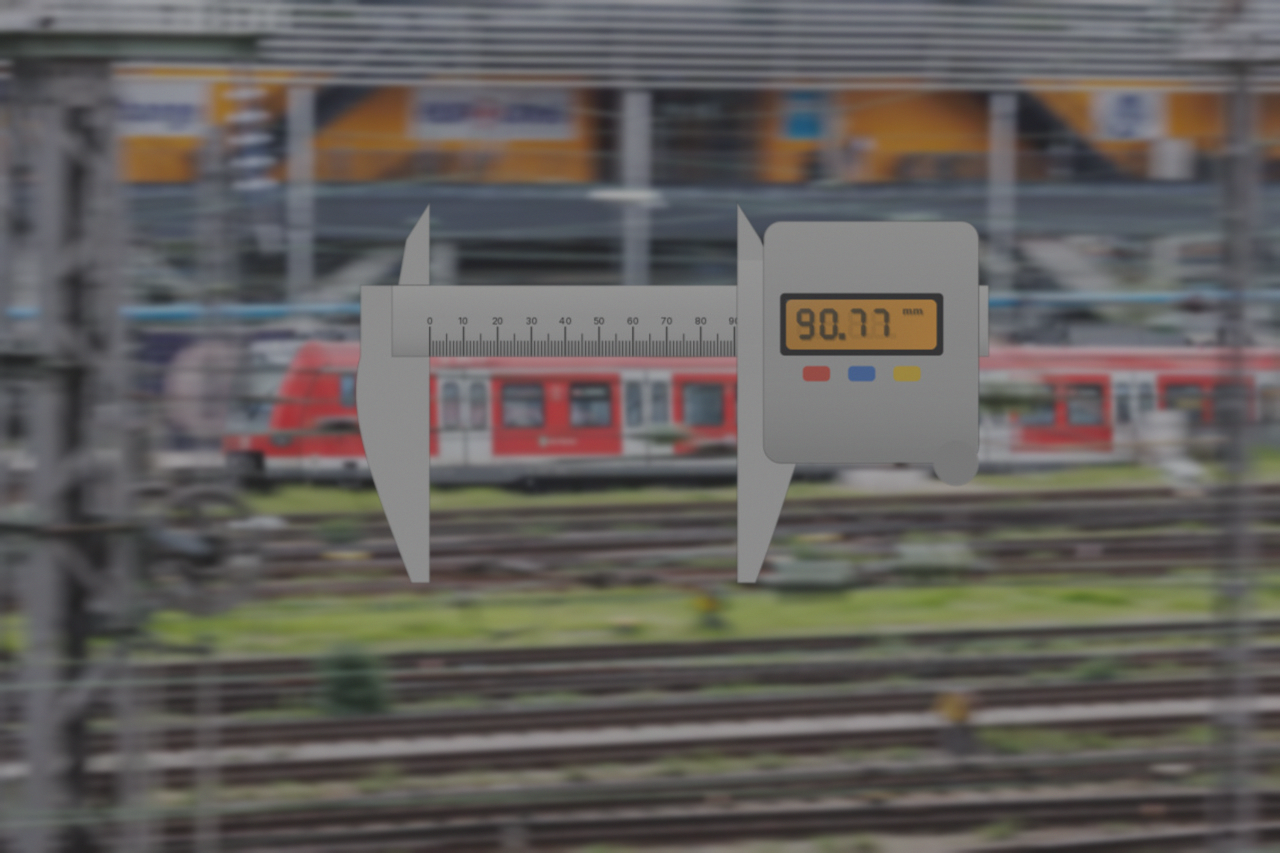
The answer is 90.77 mm
